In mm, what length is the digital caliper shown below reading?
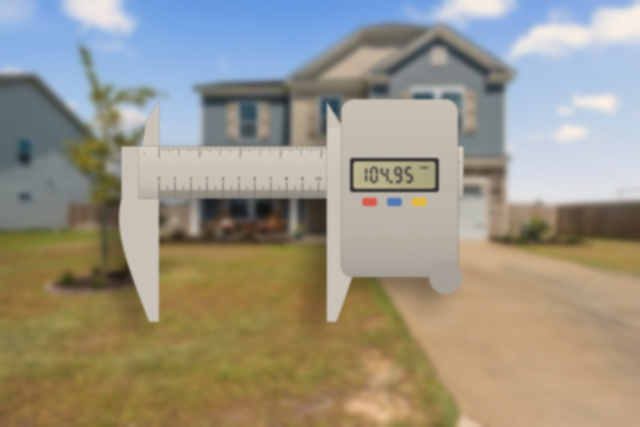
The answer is 104.95 mm
